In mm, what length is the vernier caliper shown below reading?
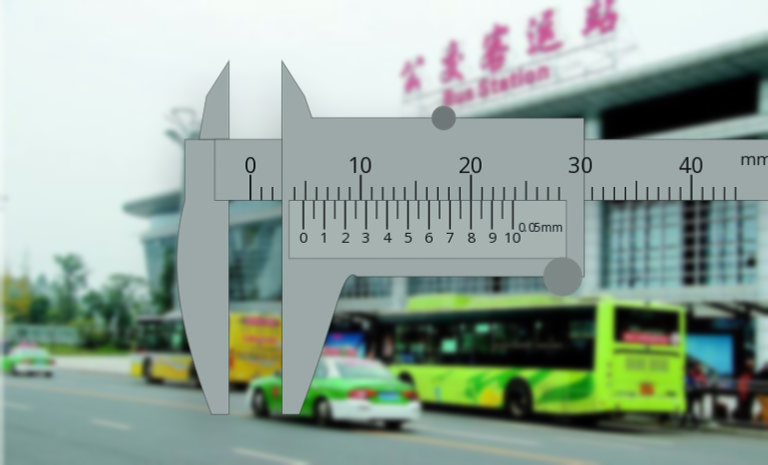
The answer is 4.8 mm
